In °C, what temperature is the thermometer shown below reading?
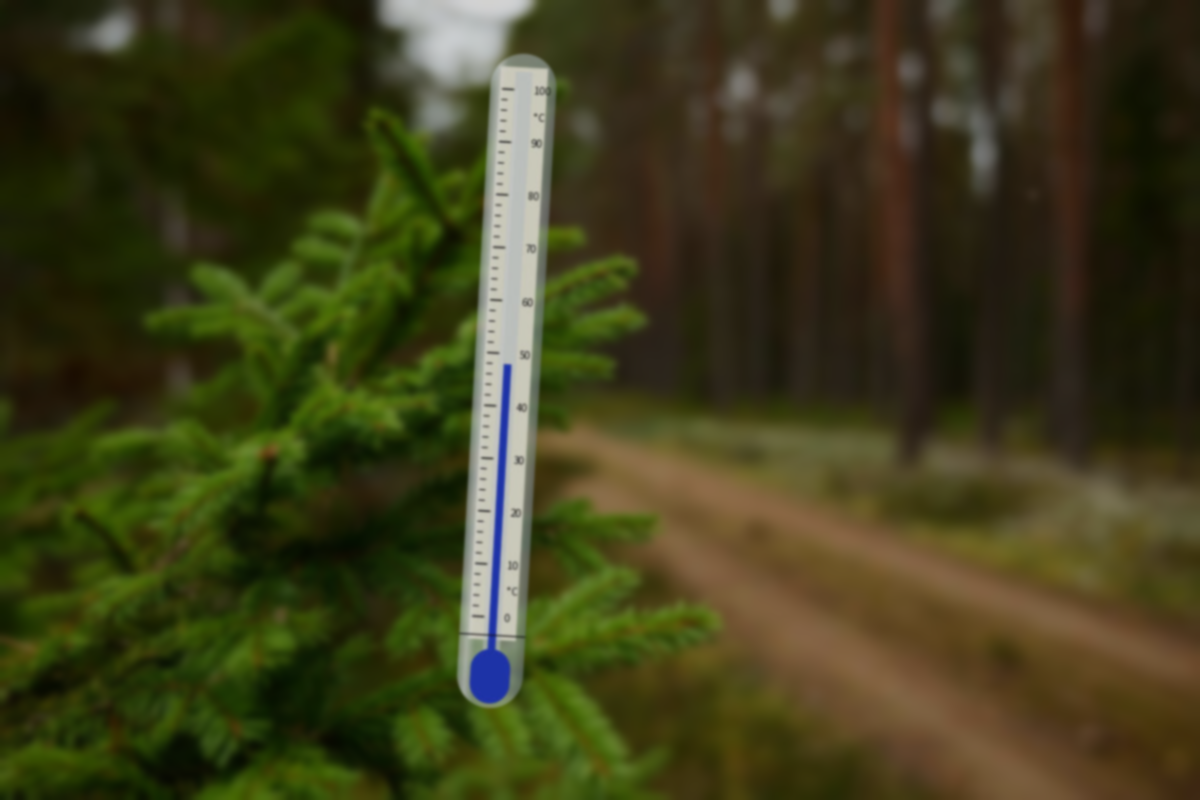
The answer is 48 °C
